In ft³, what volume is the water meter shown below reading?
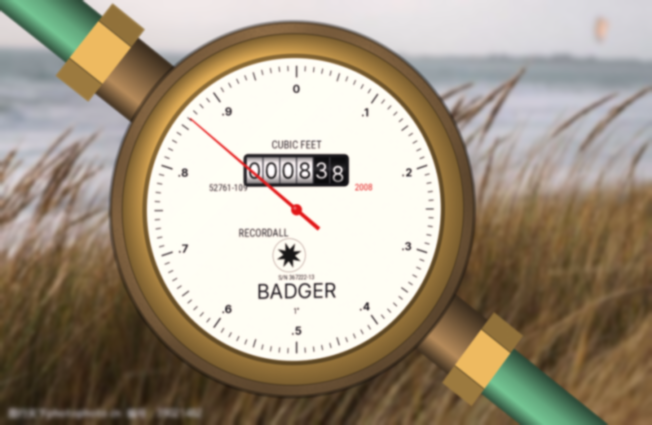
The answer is 837.86 ft³
